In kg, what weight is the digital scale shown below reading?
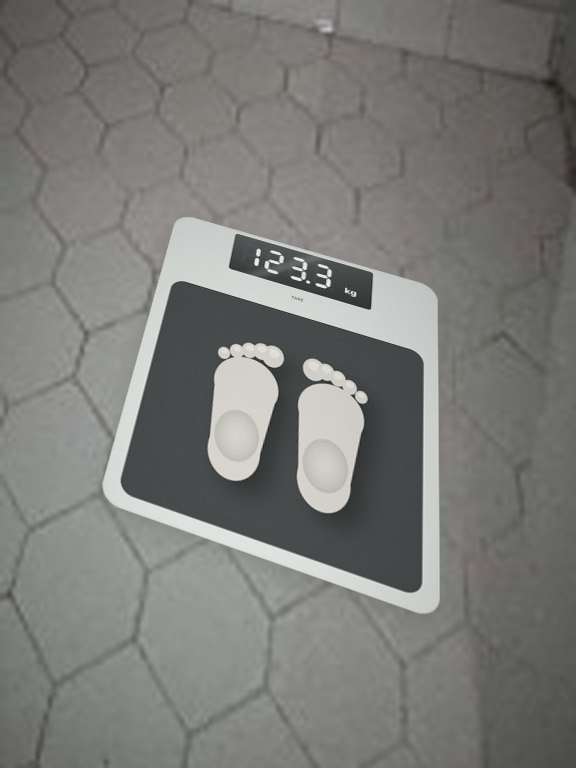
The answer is 123.3 kg
